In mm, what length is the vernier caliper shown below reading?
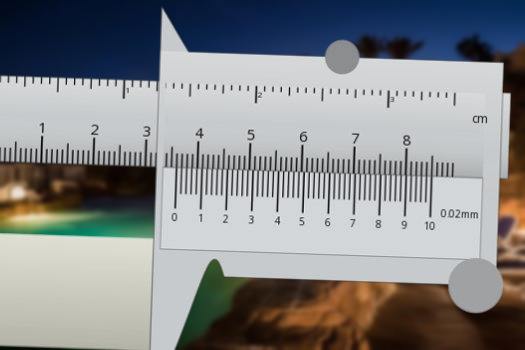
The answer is 36.0 mm
